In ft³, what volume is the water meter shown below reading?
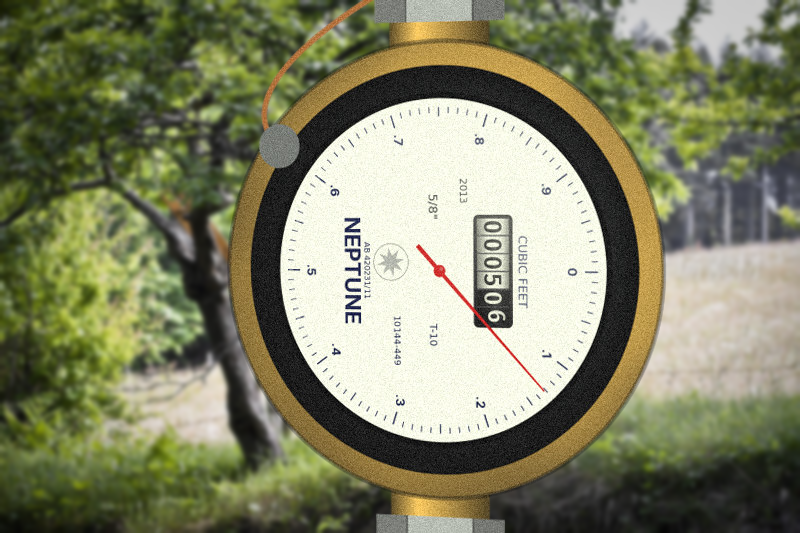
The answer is 506.13 ft³
